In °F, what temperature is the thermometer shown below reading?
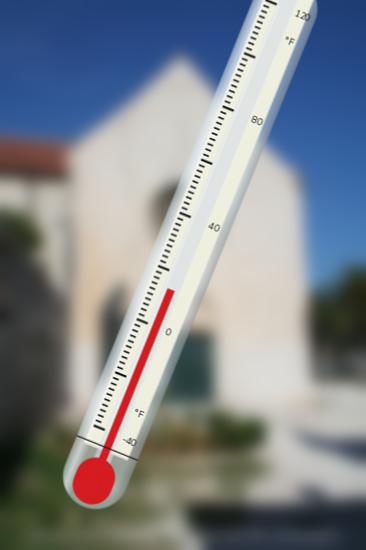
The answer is 14 °F
